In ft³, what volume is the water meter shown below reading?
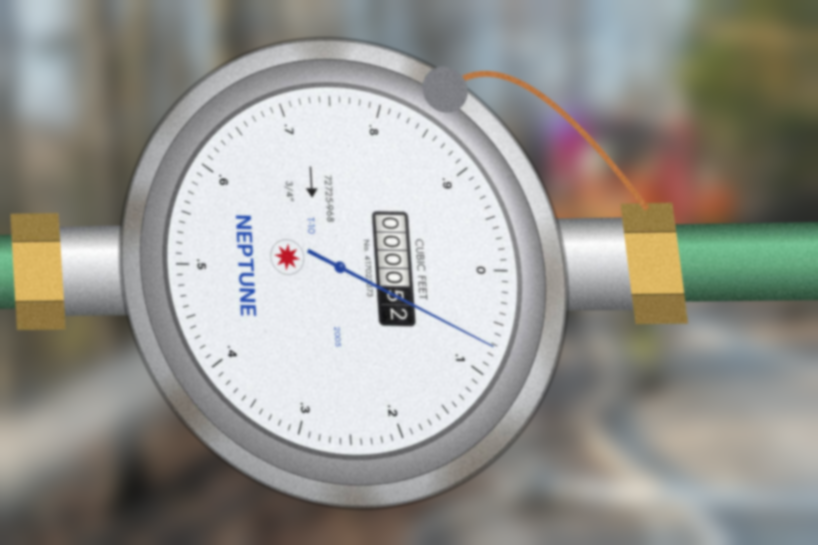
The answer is 52.07 ft³
